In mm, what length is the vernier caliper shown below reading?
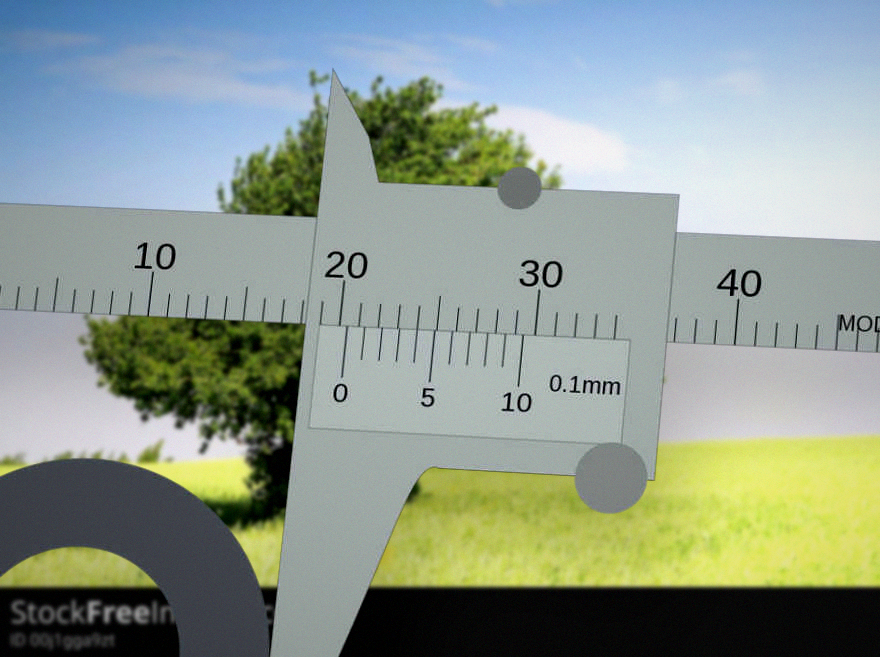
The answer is 20.4 mm
